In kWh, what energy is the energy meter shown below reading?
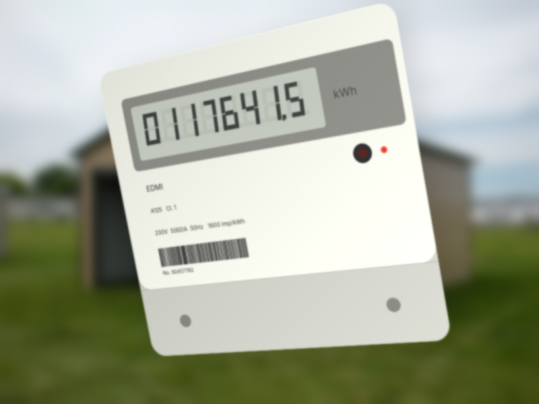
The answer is 117641.5 kWh
